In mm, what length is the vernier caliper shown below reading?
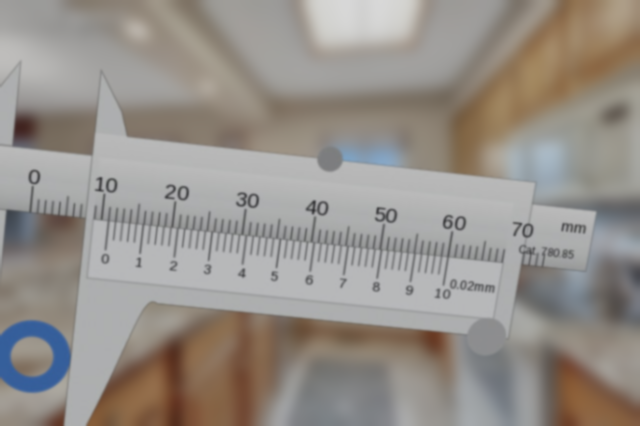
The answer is 11.0 mm
